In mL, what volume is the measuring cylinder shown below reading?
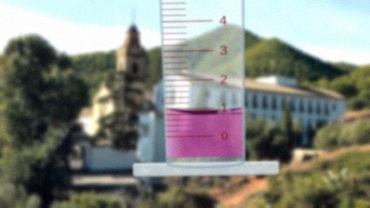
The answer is 0.8 mL
